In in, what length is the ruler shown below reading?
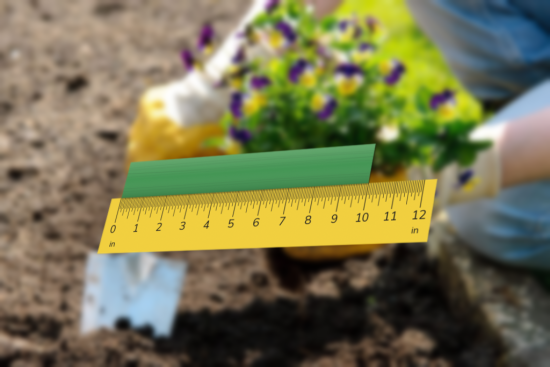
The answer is 10 in
